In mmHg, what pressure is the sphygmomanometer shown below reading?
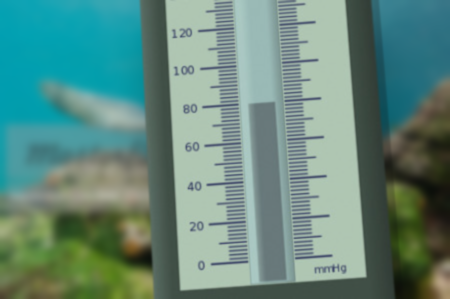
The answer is 80 mmHg
